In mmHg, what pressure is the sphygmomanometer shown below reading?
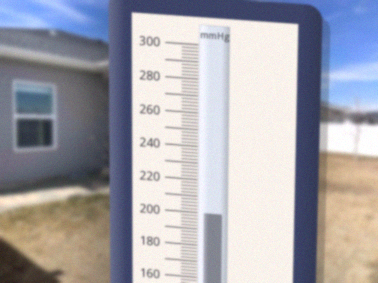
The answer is 200 mmHg
